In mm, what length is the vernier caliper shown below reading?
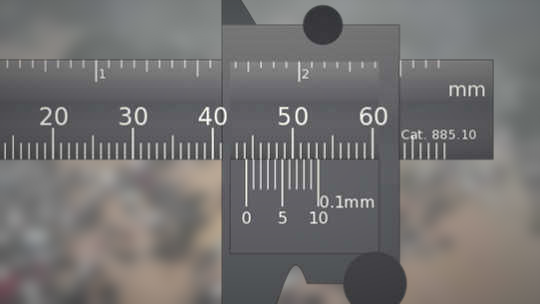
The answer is 44.2 mm
